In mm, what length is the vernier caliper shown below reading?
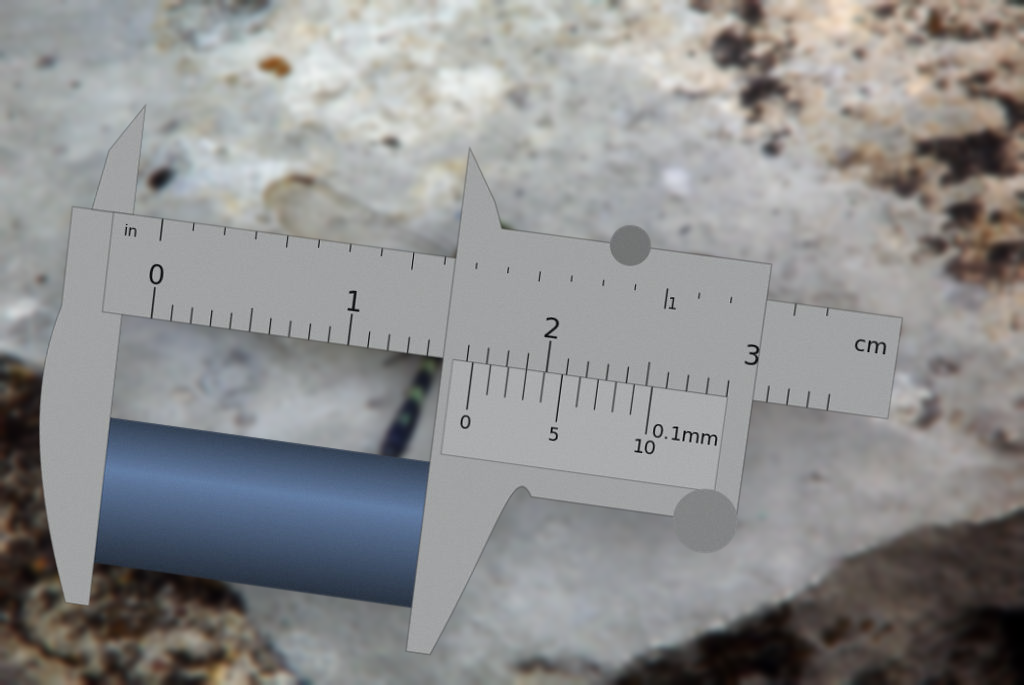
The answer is 16.3 mm
